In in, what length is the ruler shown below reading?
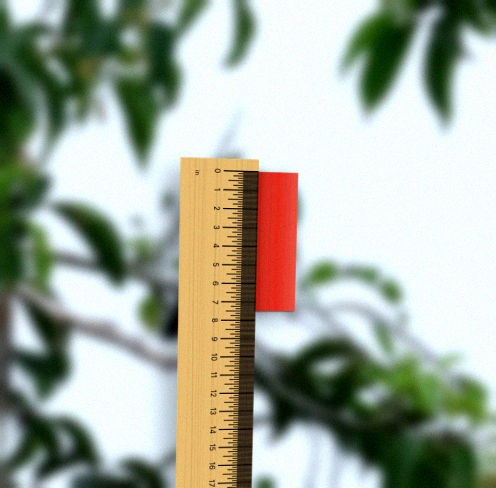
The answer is 7.5 in
